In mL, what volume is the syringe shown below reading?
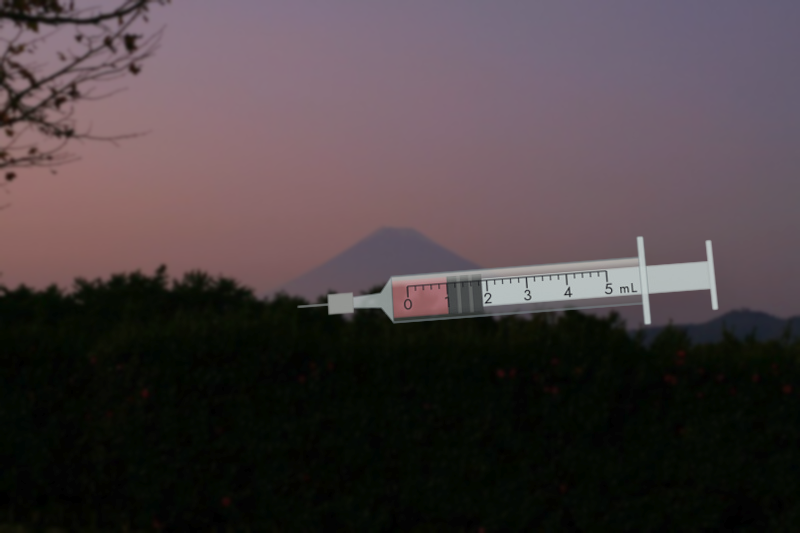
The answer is 1 mL
